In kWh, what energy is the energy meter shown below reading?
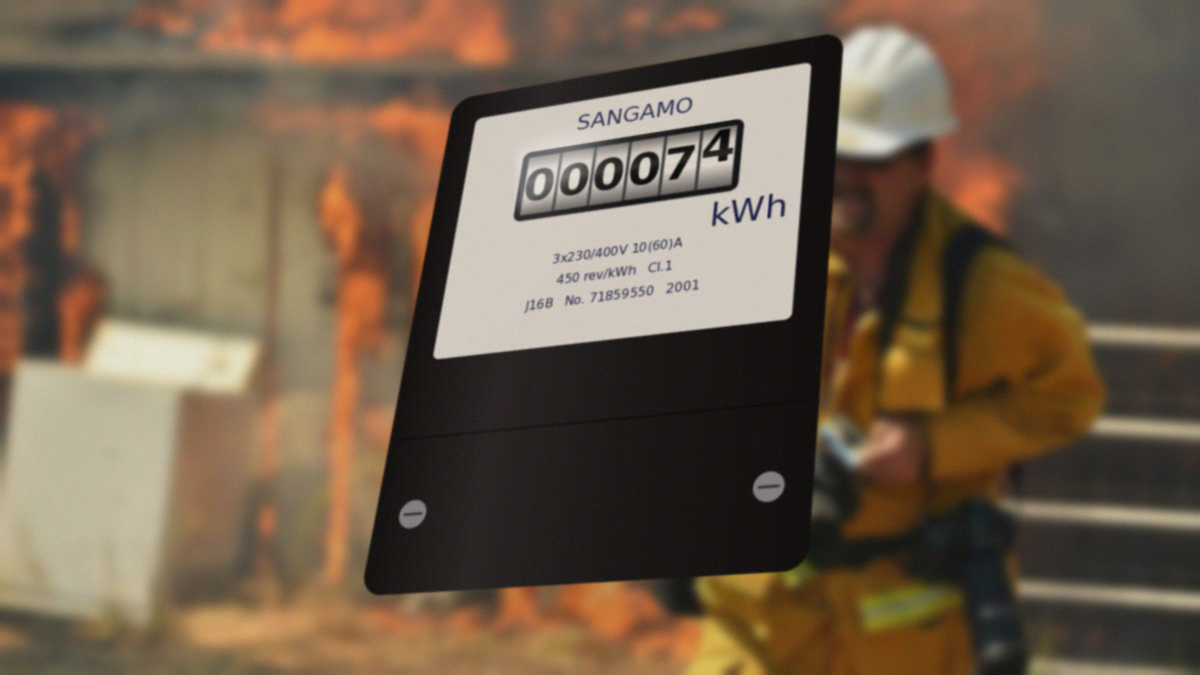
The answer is 74 kWh
